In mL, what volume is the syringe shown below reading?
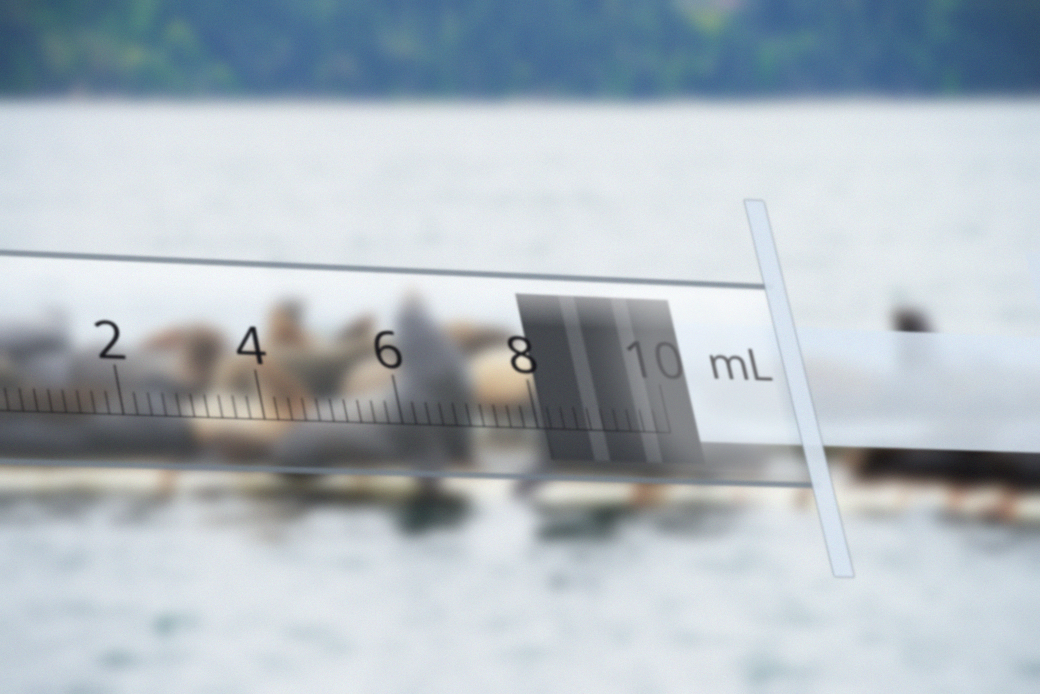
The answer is 8.1 mL
